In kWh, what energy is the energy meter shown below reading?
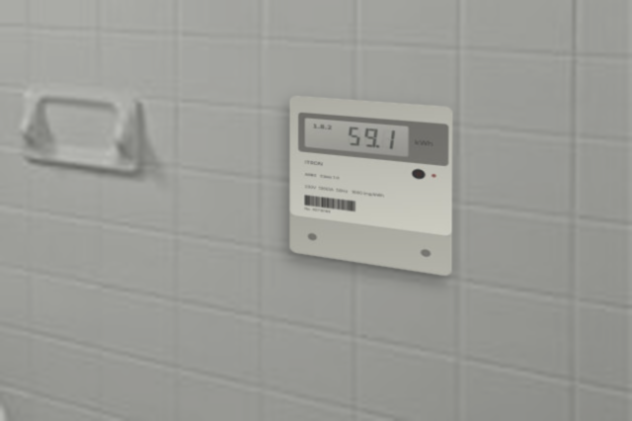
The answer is 59.1 kWh
